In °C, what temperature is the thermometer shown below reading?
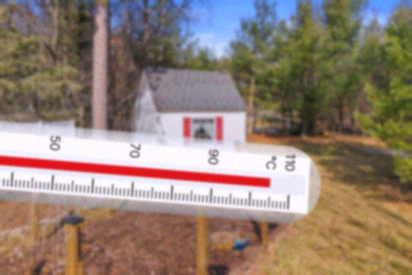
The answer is 105 °C
